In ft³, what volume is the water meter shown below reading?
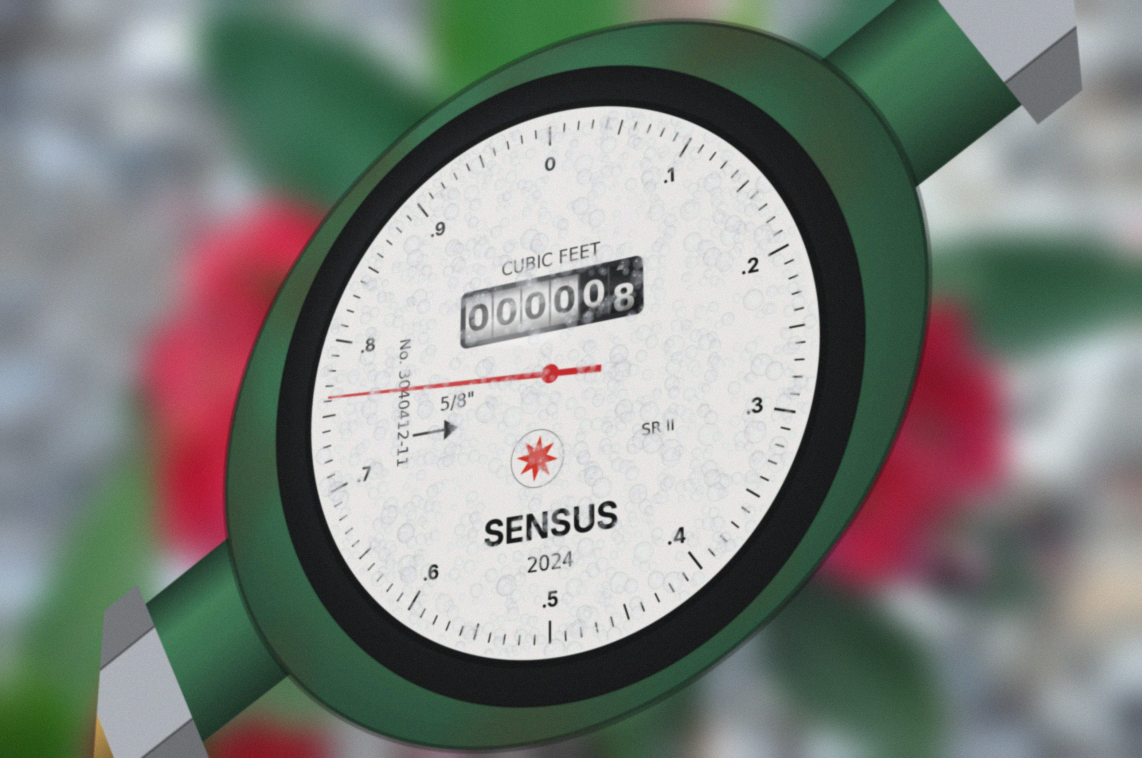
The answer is 7.76 ft³
